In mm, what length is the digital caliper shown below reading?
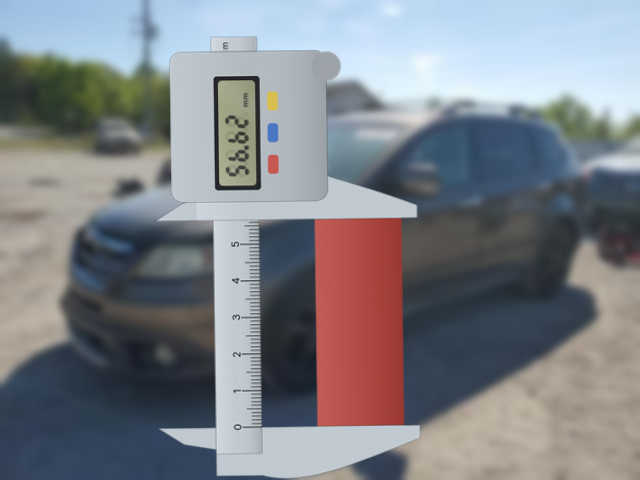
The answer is 56.62 mm
